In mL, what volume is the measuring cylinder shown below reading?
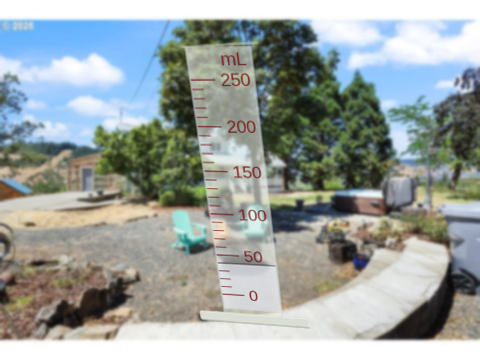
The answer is 40 mL
